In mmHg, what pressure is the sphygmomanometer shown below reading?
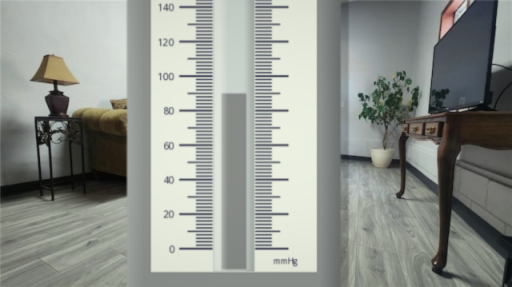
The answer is 90 mmHg
